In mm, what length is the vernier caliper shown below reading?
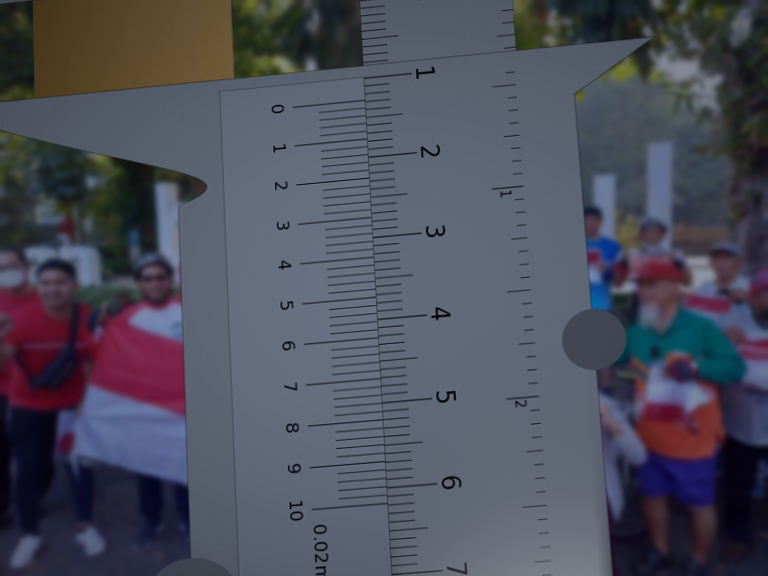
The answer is 12.8 mm
